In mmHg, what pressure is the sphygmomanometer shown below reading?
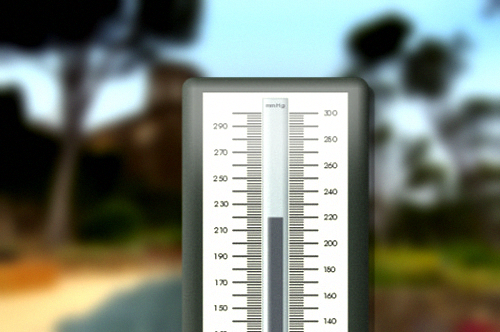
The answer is 220 mmHg
